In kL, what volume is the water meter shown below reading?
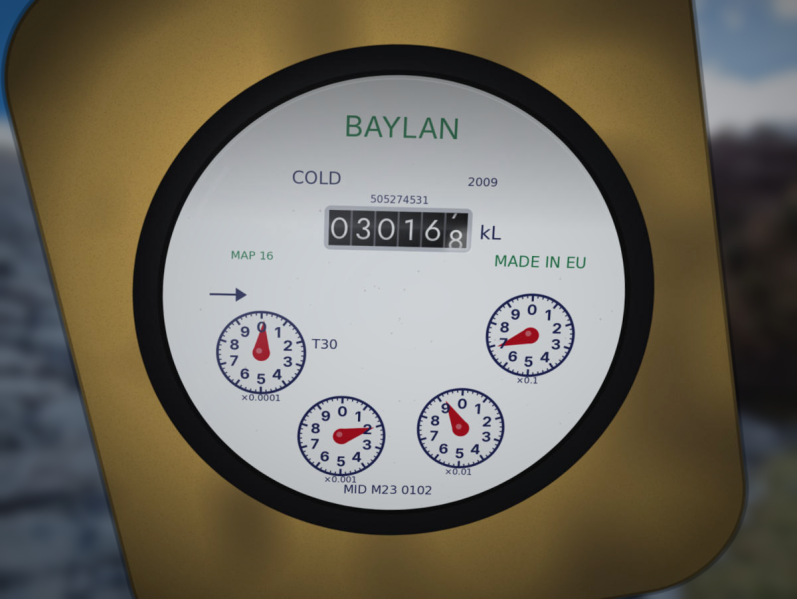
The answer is 30167.6920 kL
